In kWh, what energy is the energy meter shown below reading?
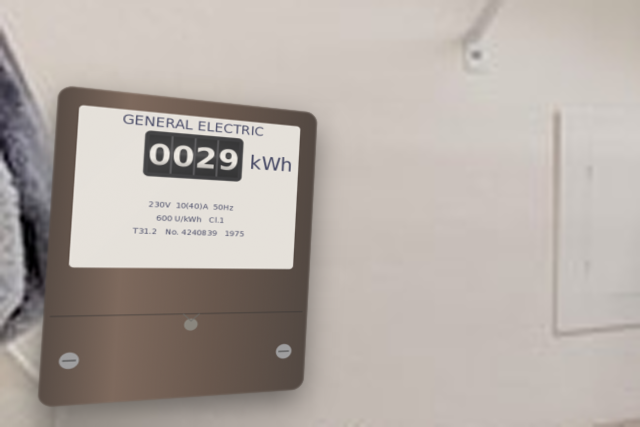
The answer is 29 kWh
